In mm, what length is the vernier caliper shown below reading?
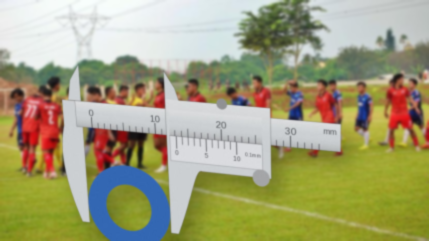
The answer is 13.2 mm
